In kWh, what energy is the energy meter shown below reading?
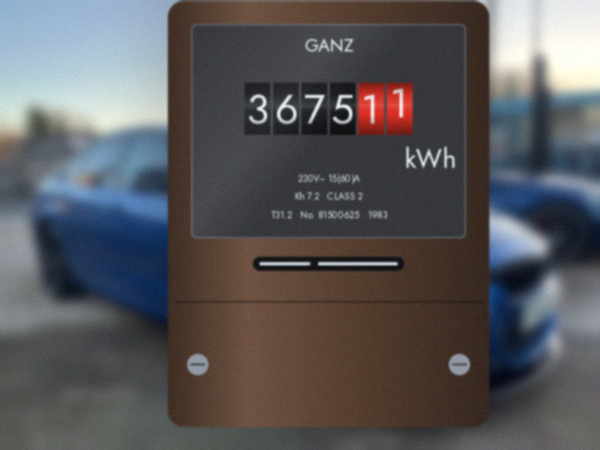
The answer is 3675.11 kWh
